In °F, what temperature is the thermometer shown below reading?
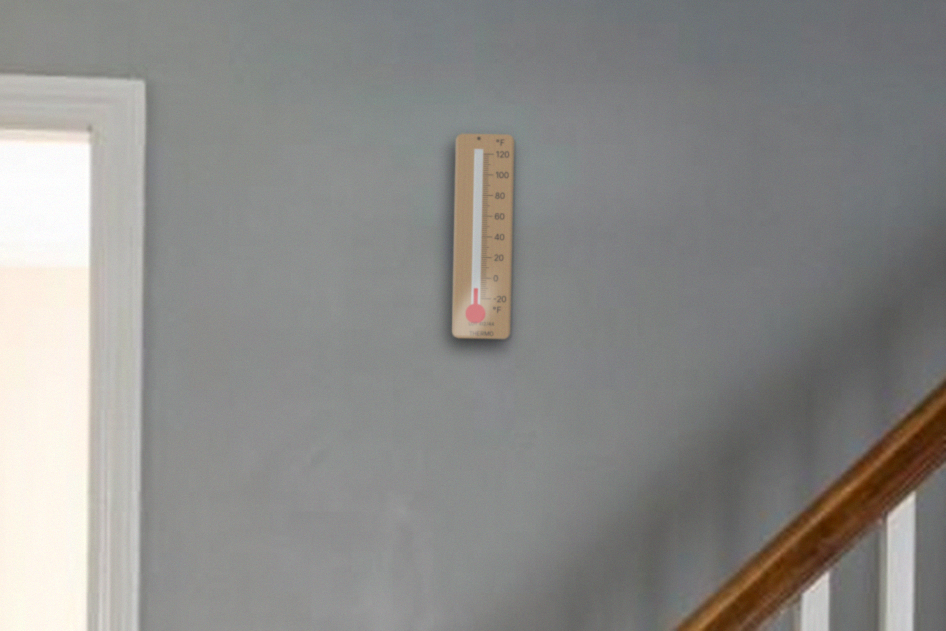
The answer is -10 °F
